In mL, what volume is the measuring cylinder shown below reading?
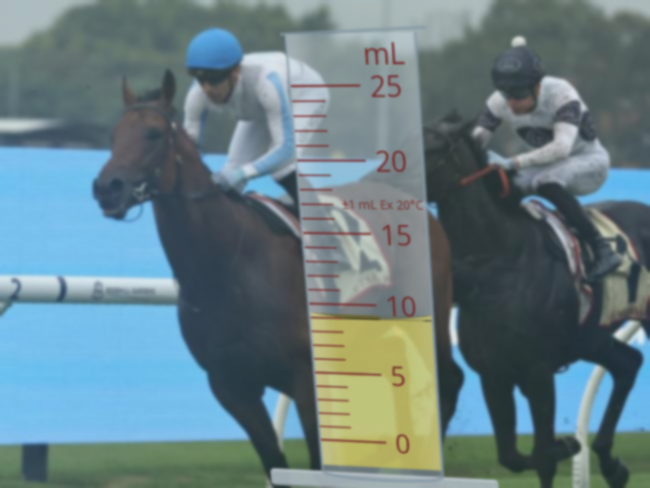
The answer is 9 mL
